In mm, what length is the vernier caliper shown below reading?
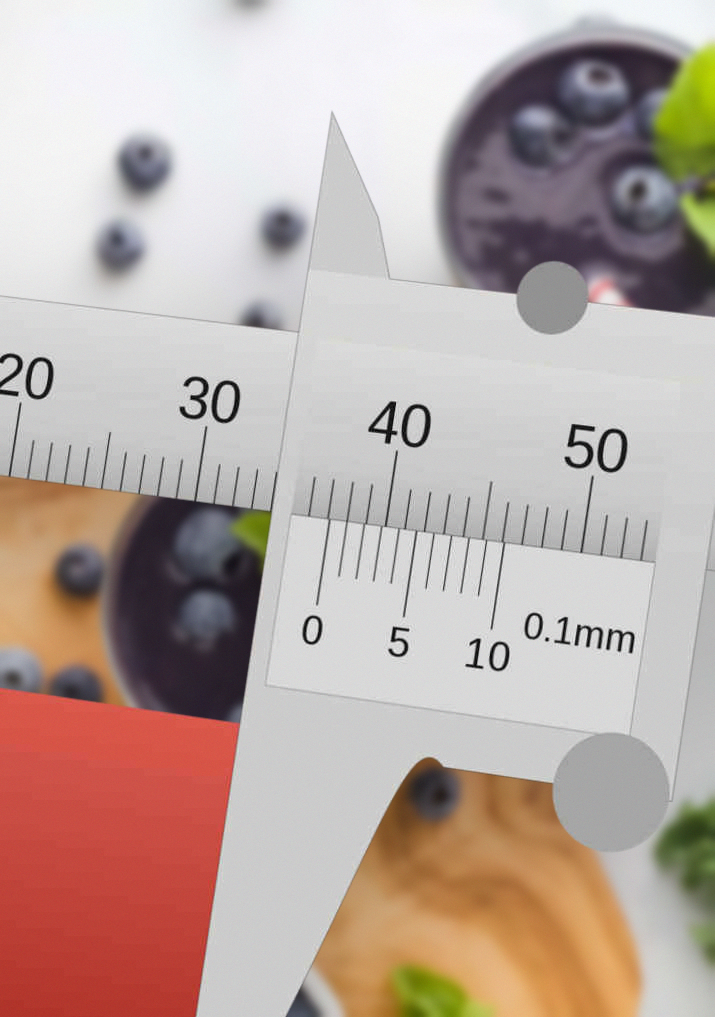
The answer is 37.1 mm
